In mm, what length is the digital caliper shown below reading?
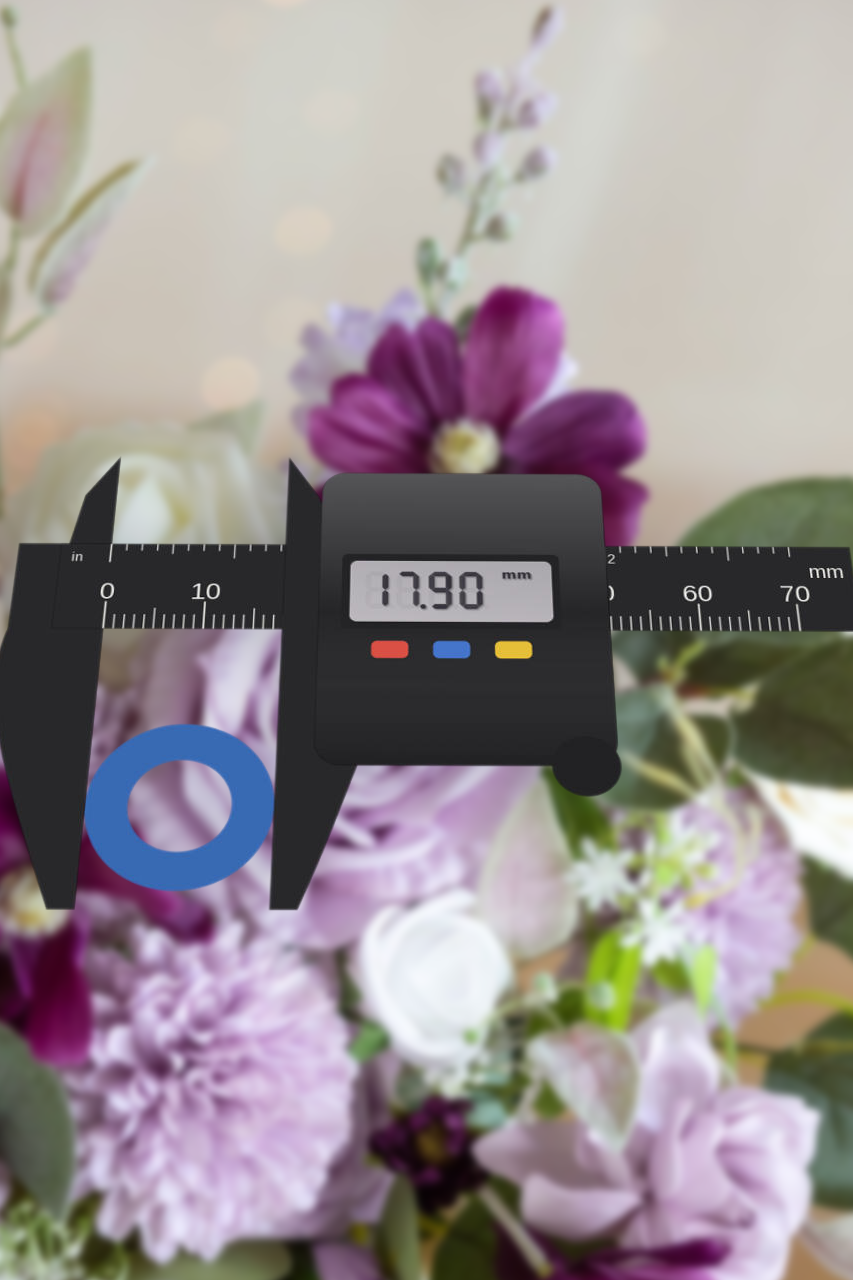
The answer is 17.90 mm
